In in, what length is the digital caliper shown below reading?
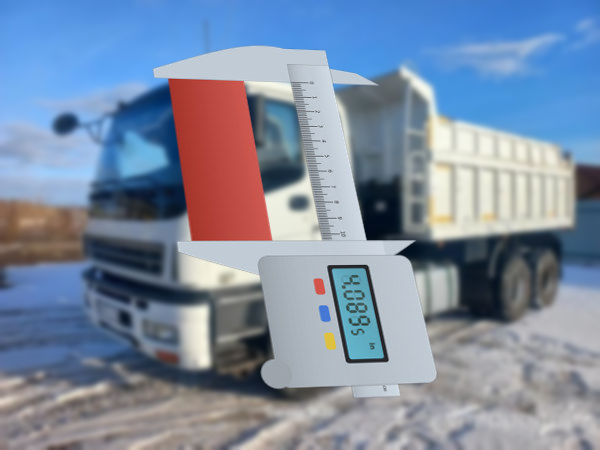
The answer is 4.0895 in
